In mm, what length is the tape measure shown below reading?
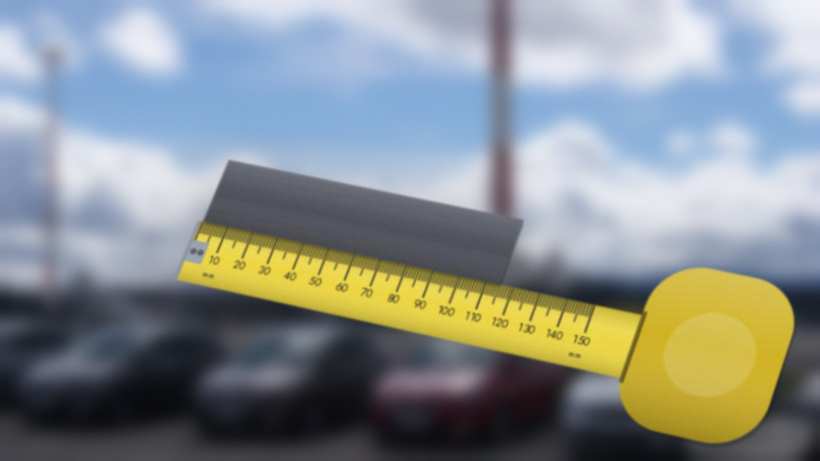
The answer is 115 mm
